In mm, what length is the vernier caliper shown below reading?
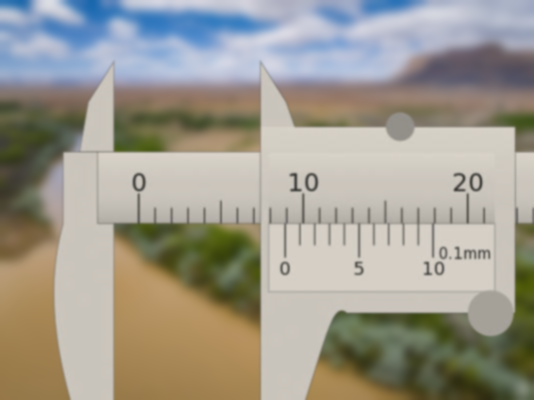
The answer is 8.9 mm
